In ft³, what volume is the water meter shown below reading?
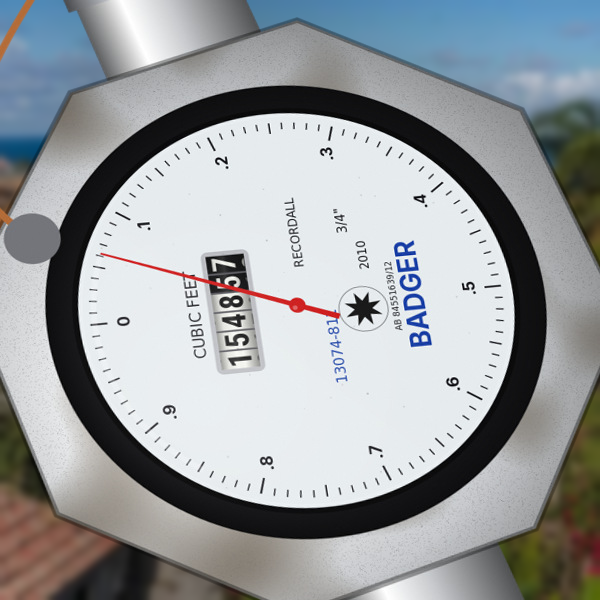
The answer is 154857.06 ft³
